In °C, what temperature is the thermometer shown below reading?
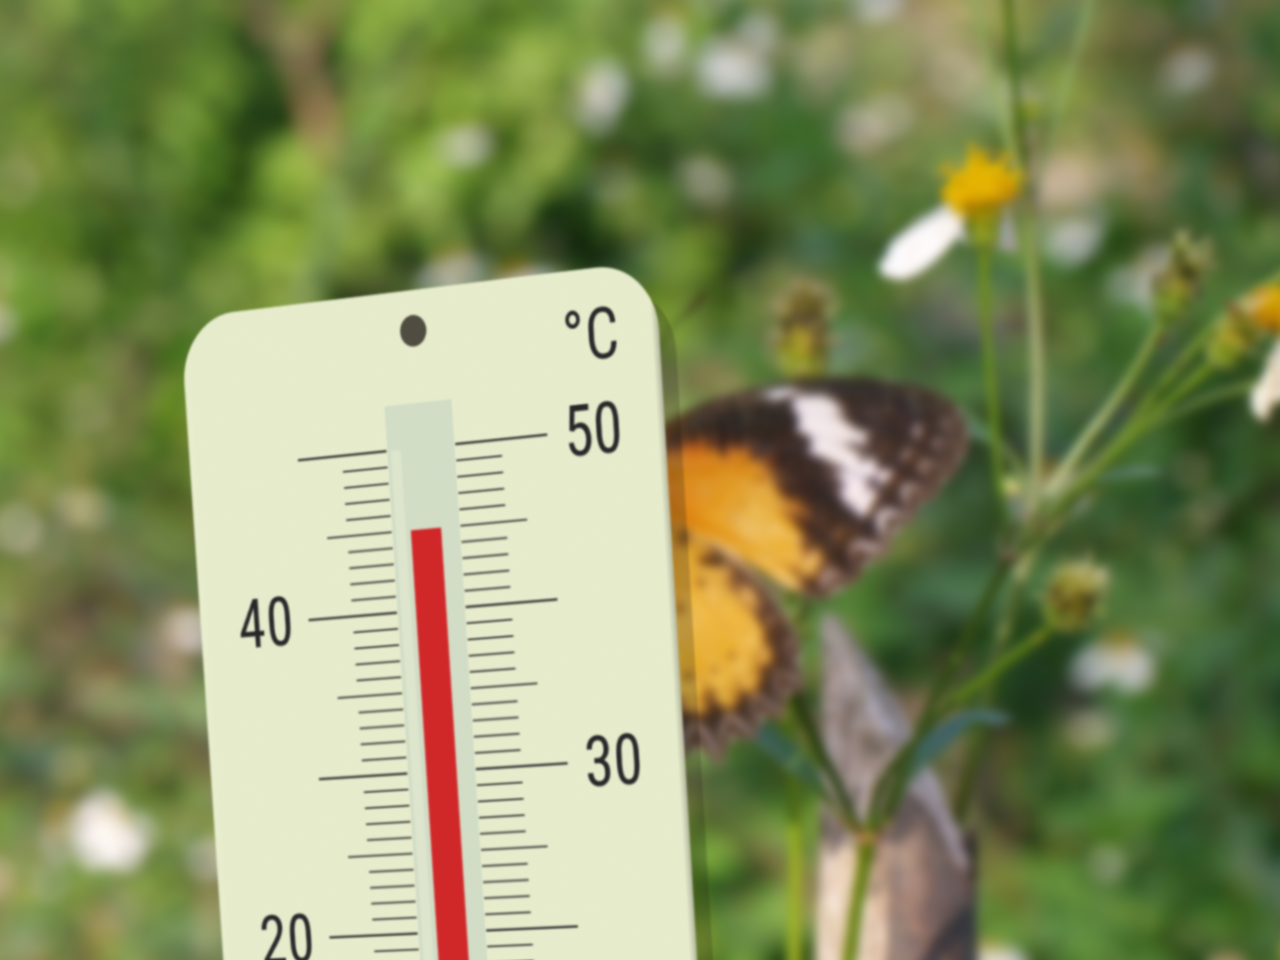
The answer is 45 °C
